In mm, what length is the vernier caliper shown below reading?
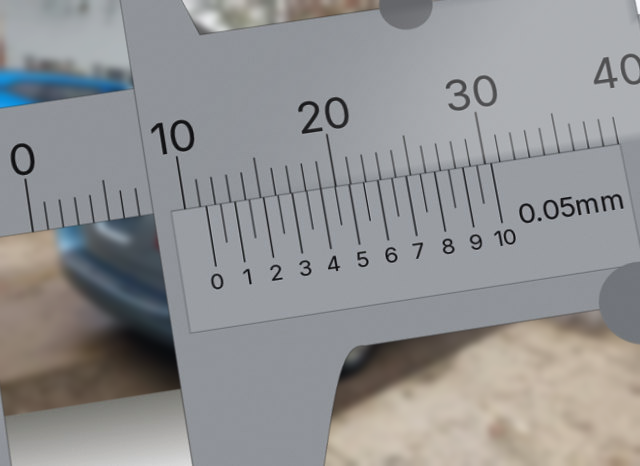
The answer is 11.4 mm
